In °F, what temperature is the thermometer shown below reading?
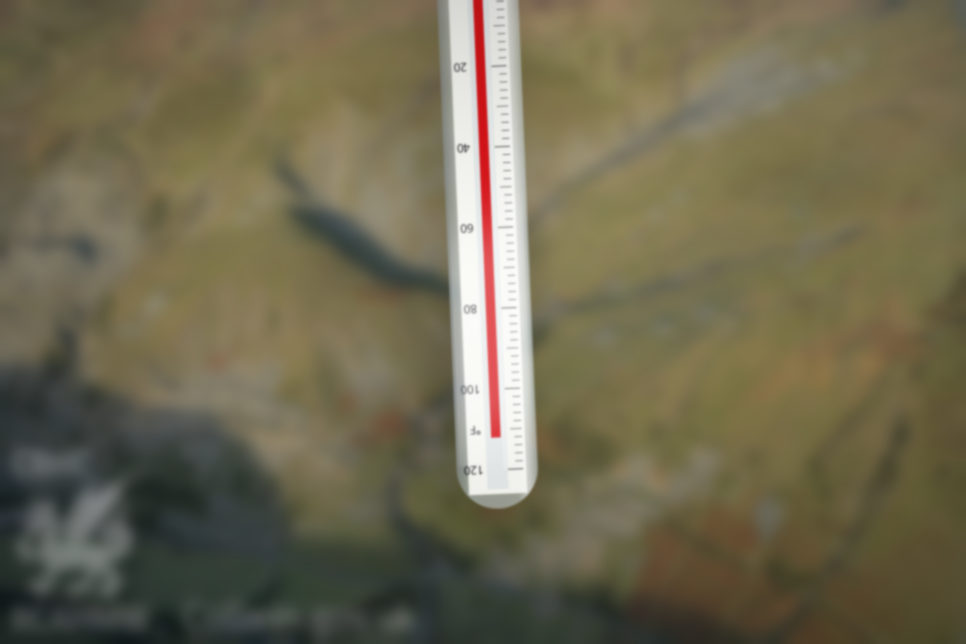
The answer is 112 °F
